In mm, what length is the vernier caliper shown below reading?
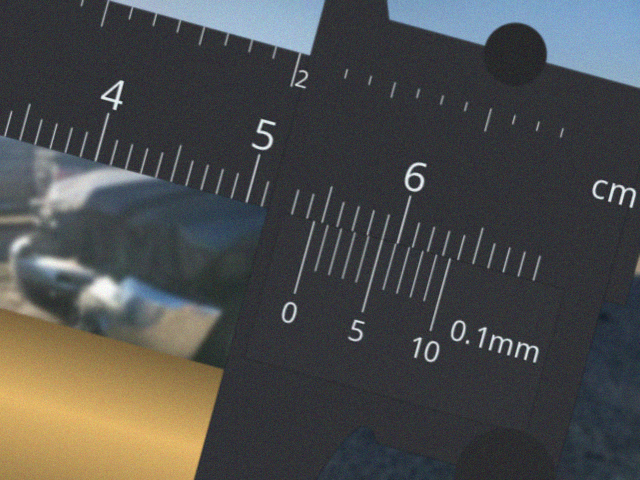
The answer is 54.5 mm
